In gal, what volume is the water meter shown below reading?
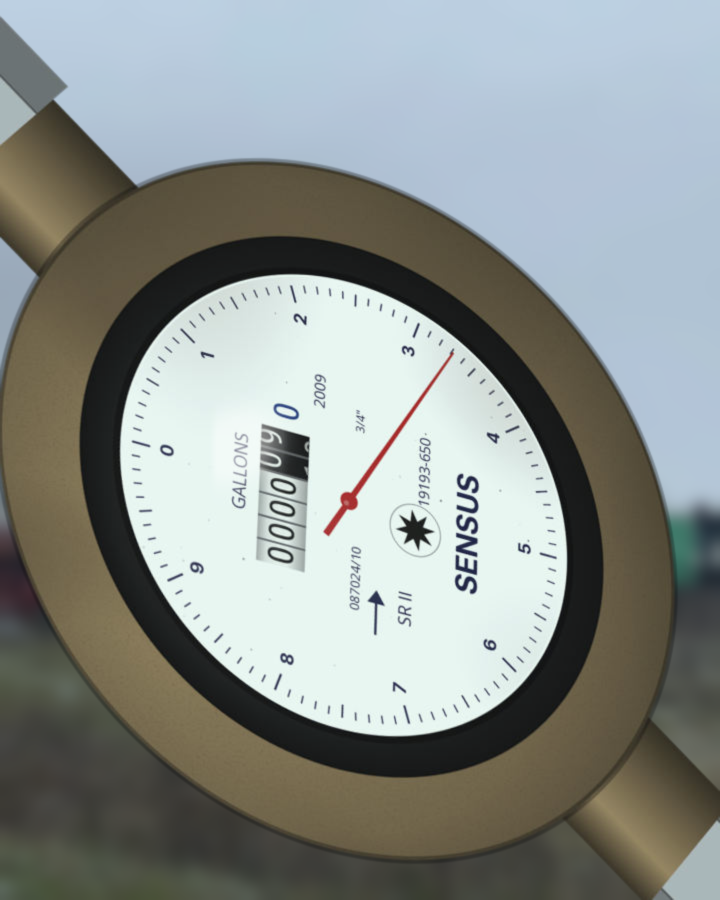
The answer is 93.3 gal
